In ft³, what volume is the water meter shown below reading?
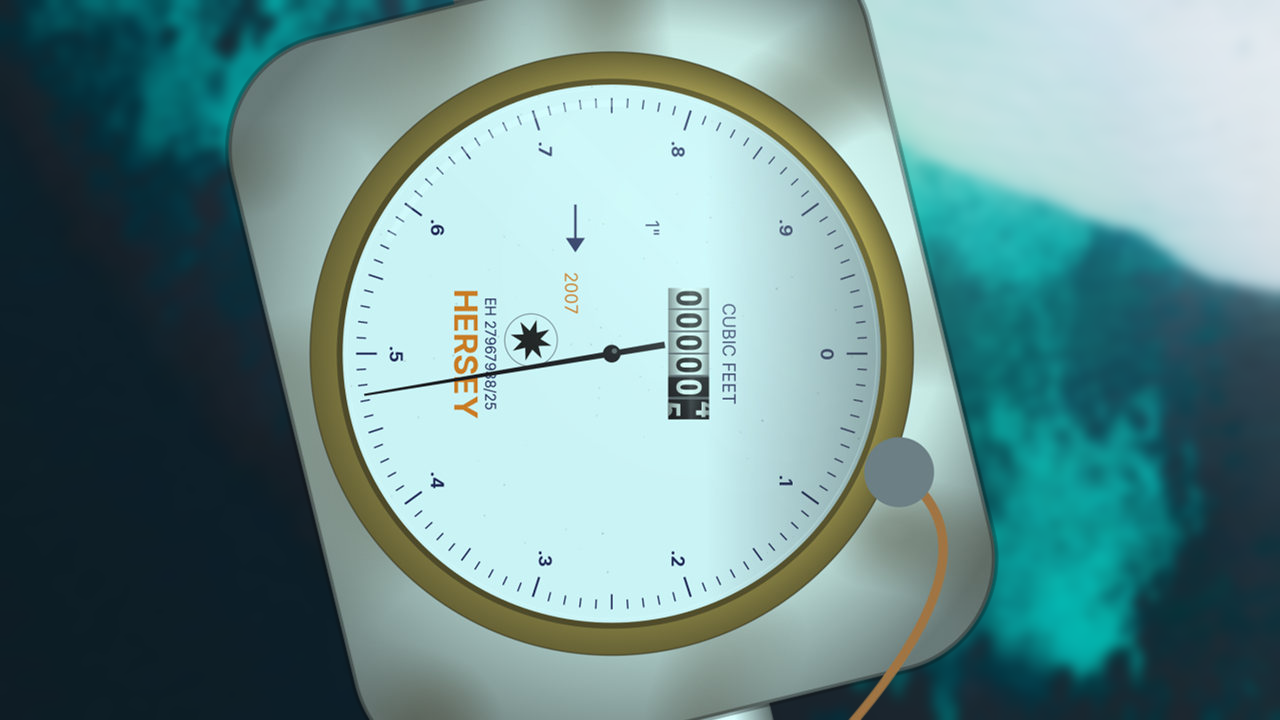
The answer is 4.47 ft³
